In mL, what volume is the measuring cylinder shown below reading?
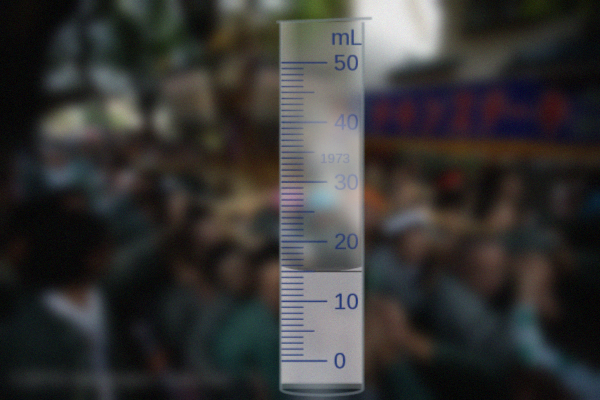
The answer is 15 mL
